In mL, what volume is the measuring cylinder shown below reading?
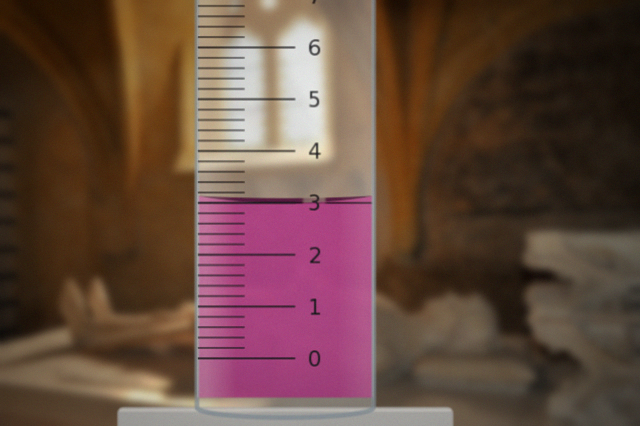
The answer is 3 mL
